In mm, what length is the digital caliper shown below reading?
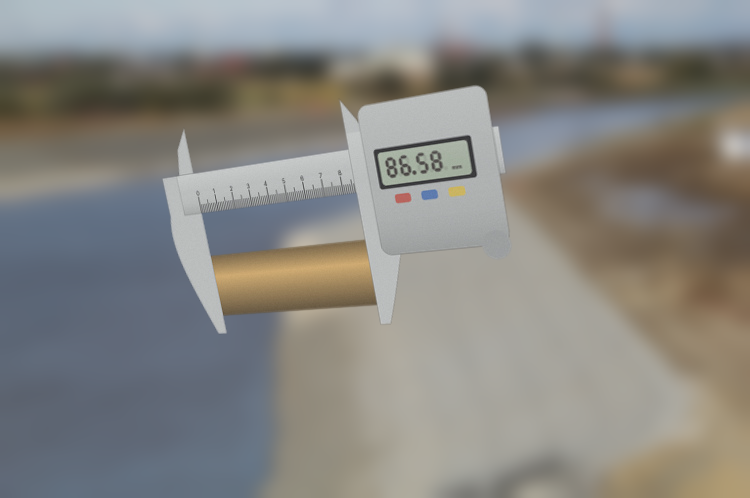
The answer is 86.58 mm
